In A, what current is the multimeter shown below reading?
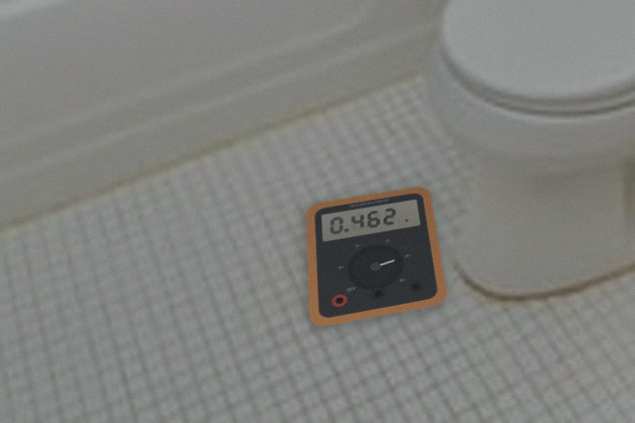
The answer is 0.462 A
